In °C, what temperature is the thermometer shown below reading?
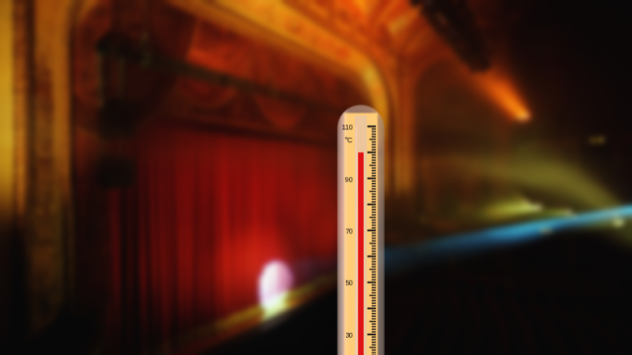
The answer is 100 °C
